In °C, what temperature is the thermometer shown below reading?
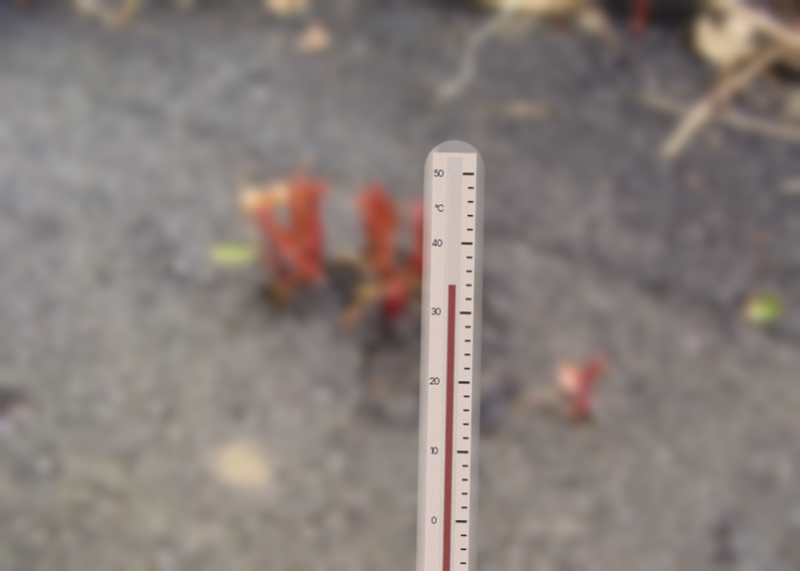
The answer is 34 °C
